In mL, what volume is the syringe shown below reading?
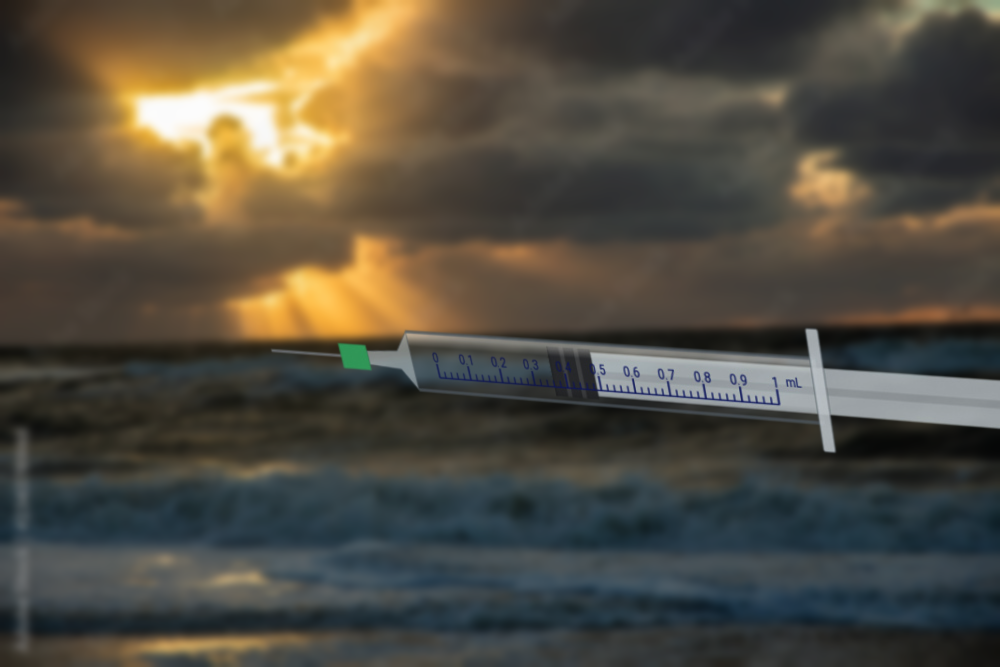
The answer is 0.36 mL
